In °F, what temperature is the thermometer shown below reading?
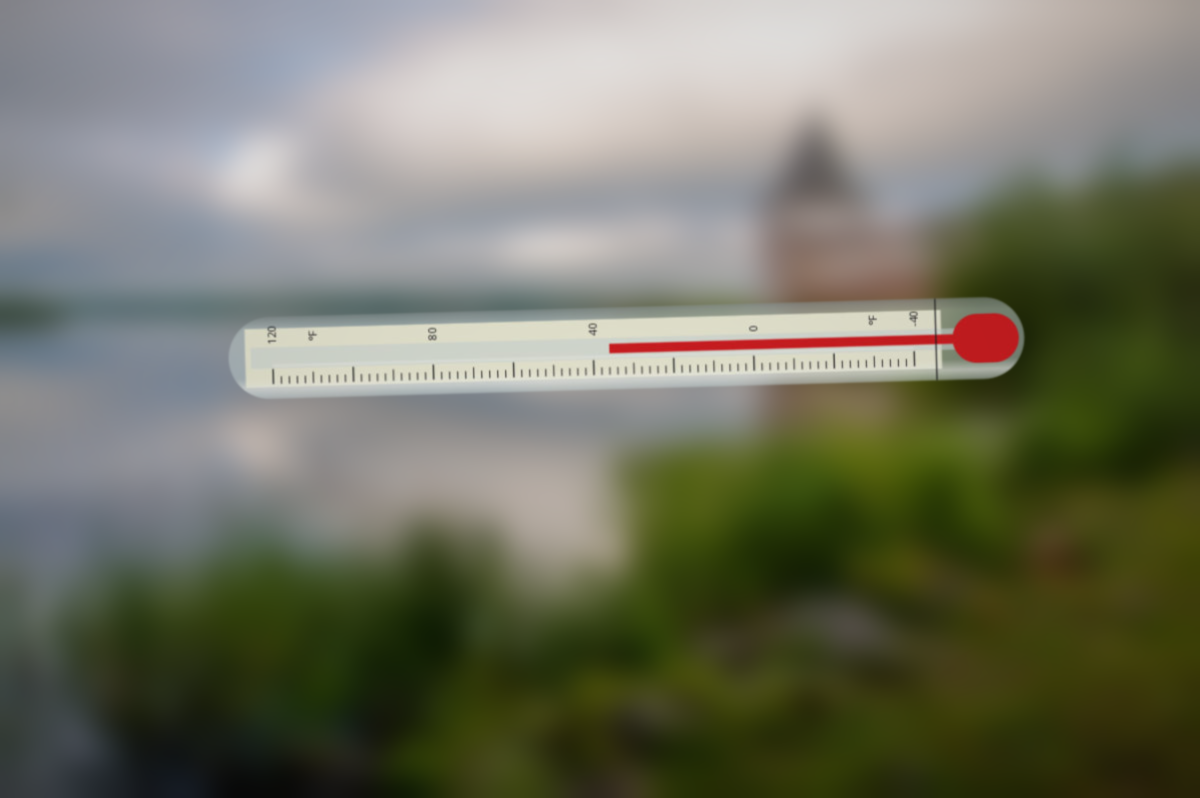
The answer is 36 °F
